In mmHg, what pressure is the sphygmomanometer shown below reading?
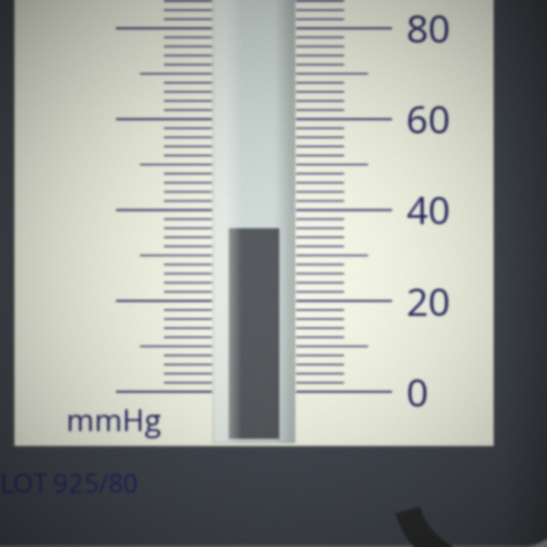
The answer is 36 mmHg
